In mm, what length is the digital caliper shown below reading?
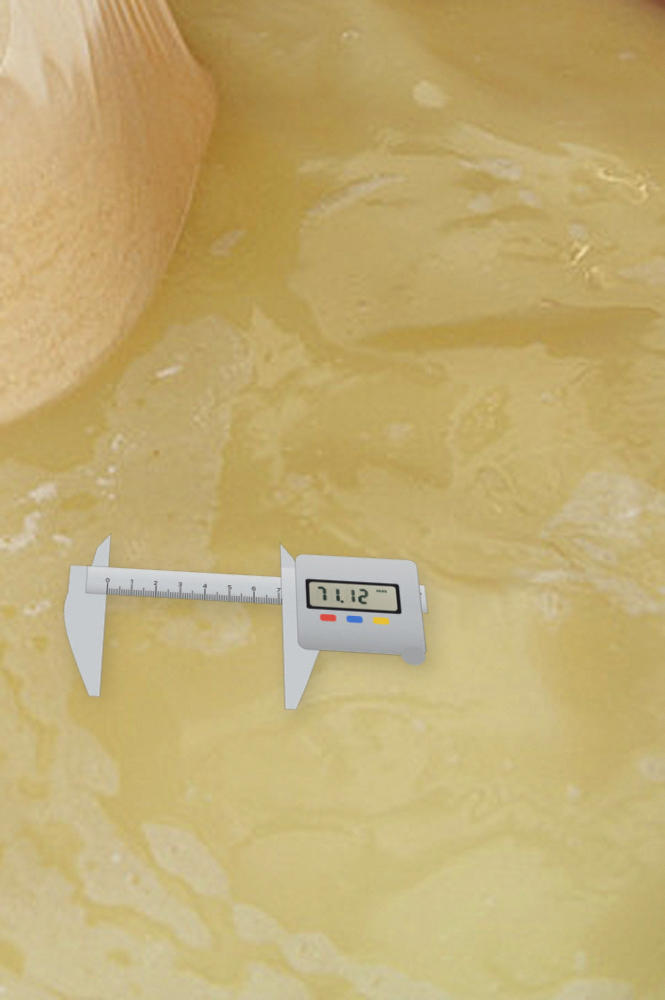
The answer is 71.12 mm
